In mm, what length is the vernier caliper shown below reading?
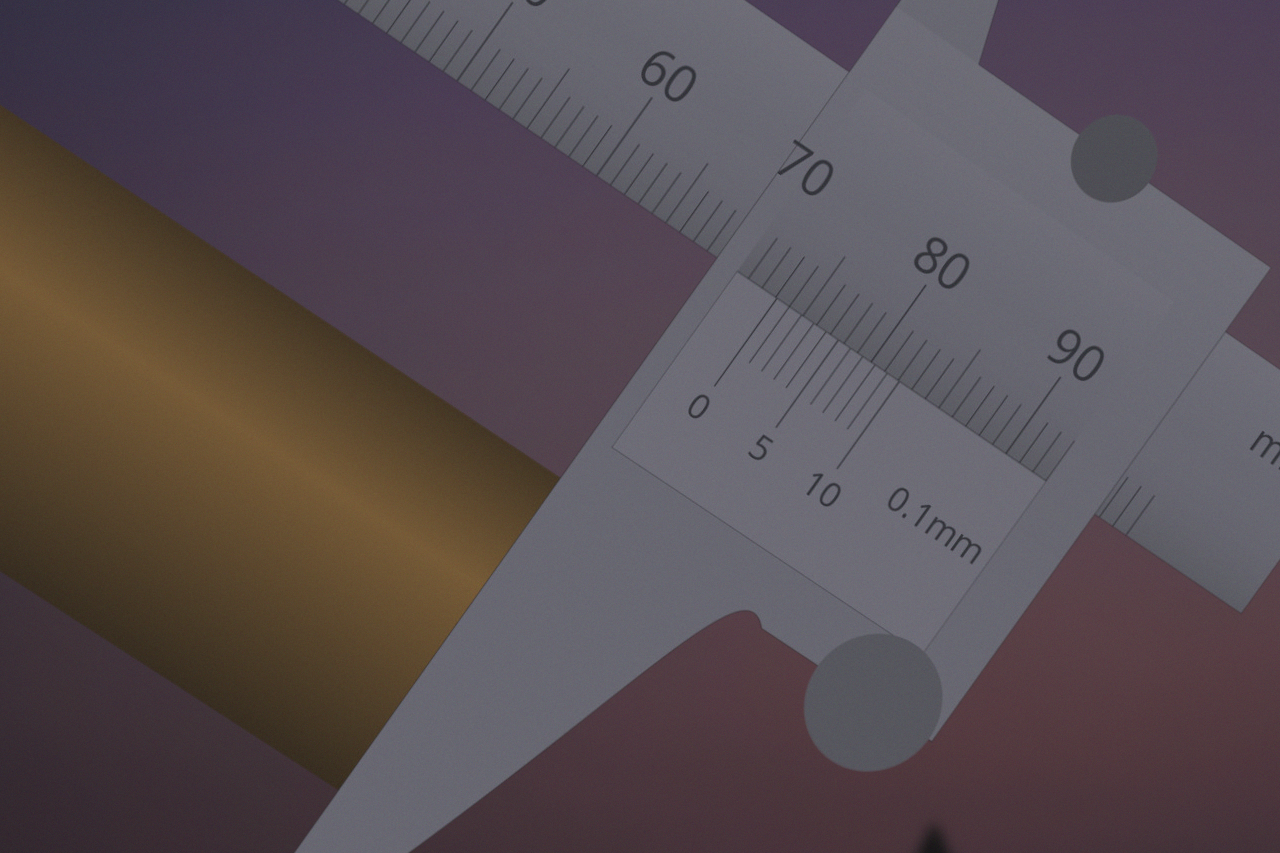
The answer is 73.1 mm
